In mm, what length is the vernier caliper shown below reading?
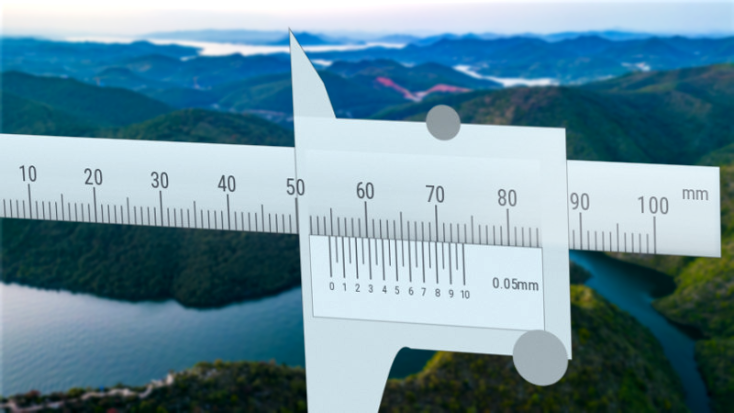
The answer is 54.6 mm
